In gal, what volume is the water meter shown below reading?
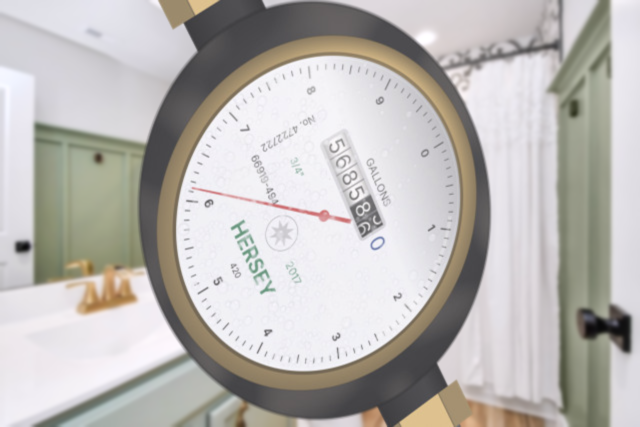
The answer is 5685856.1 gal
